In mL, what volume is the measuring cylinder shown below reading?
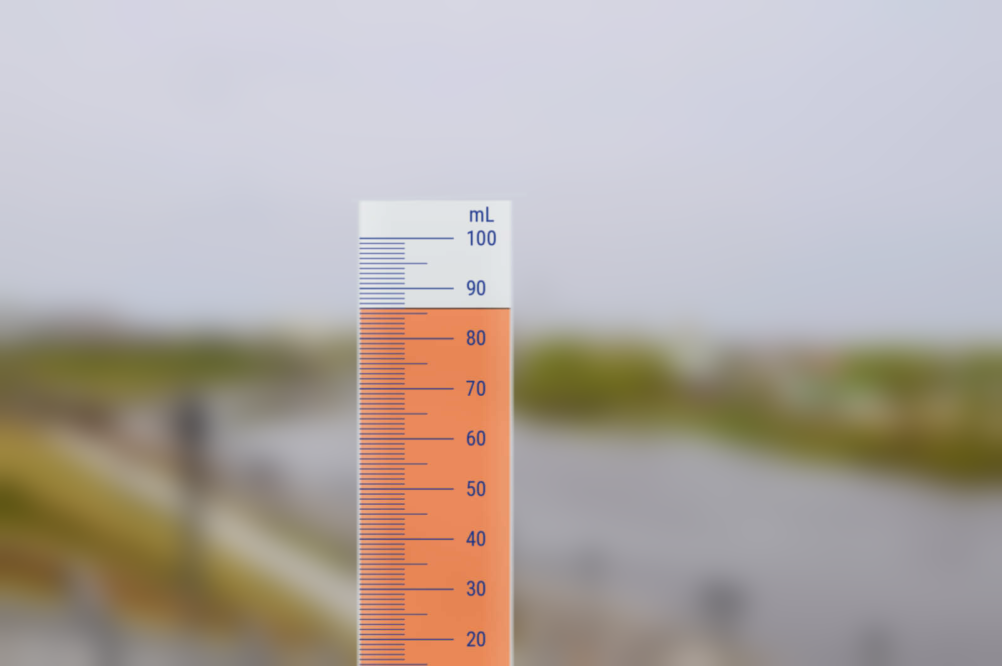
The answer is 86 mL
